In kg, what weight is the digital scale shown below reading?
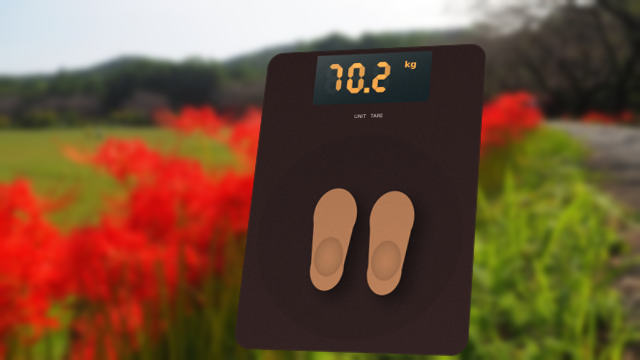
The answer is 70.2 kg
